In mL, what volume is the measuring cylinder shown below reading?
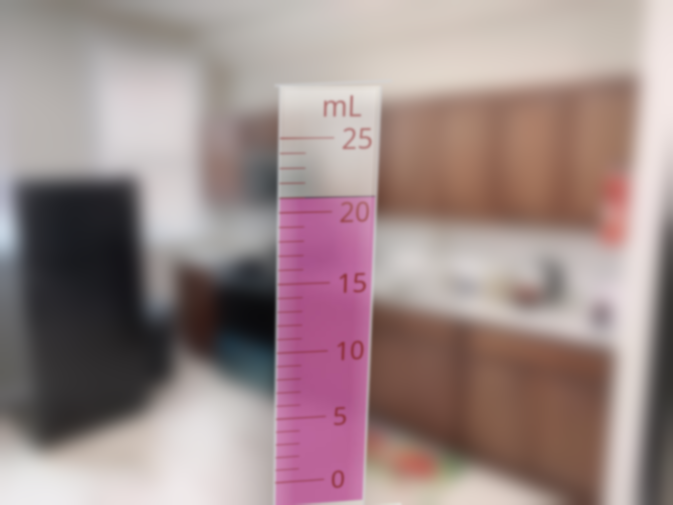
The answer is 21 mL
